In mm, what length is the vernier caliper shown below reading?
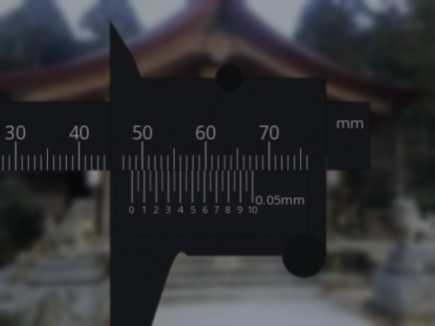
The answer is 48.4 mm
